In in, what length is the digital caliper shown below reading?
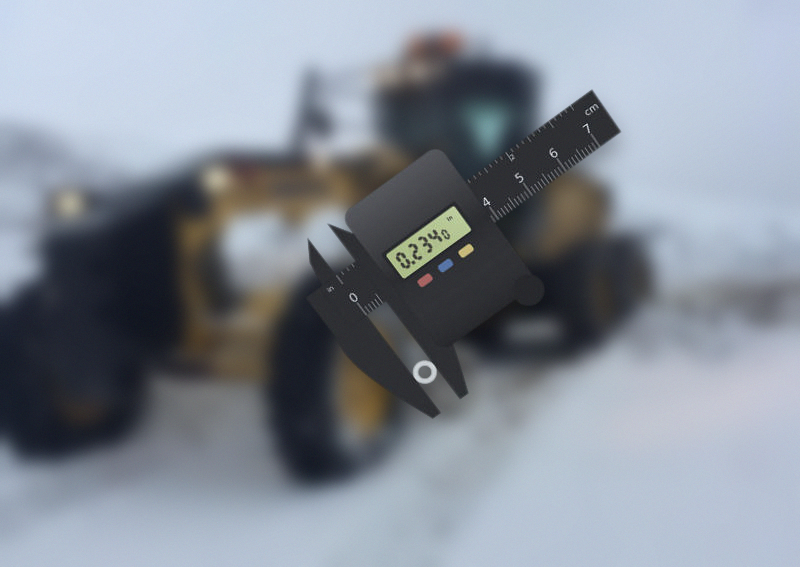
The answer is 0.2340 in
